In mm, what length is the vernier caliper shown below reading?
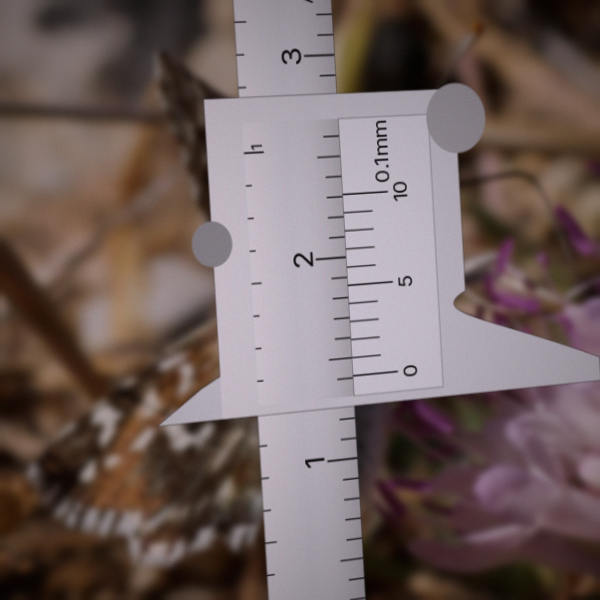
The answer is 14.1 mm
